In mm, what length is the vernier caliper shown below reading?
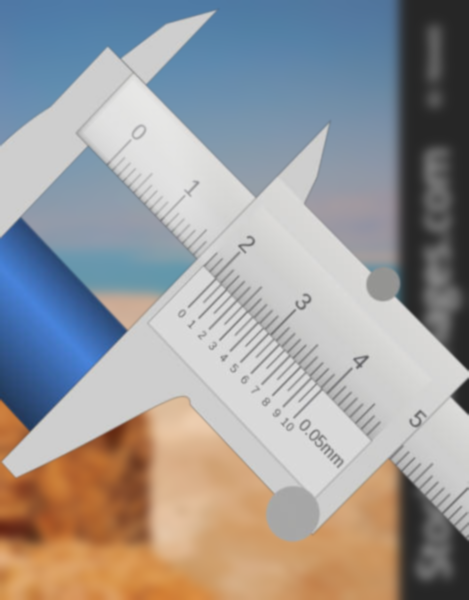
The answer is 20.2 mm
